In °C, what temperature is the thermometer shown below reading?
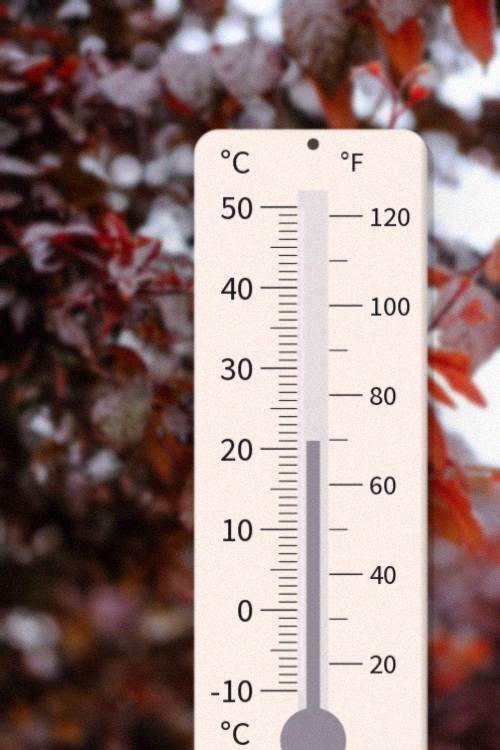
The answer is 21 °C
